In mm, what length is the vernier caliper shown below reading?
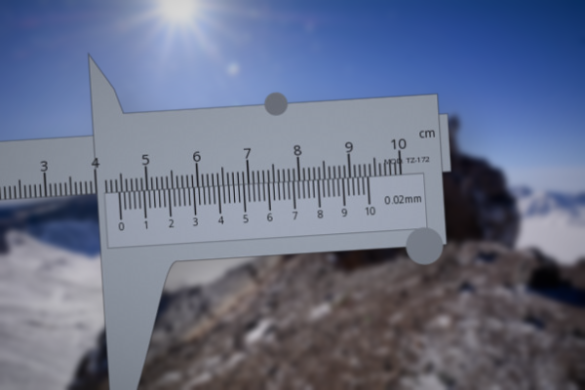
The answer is 44.5 mm
